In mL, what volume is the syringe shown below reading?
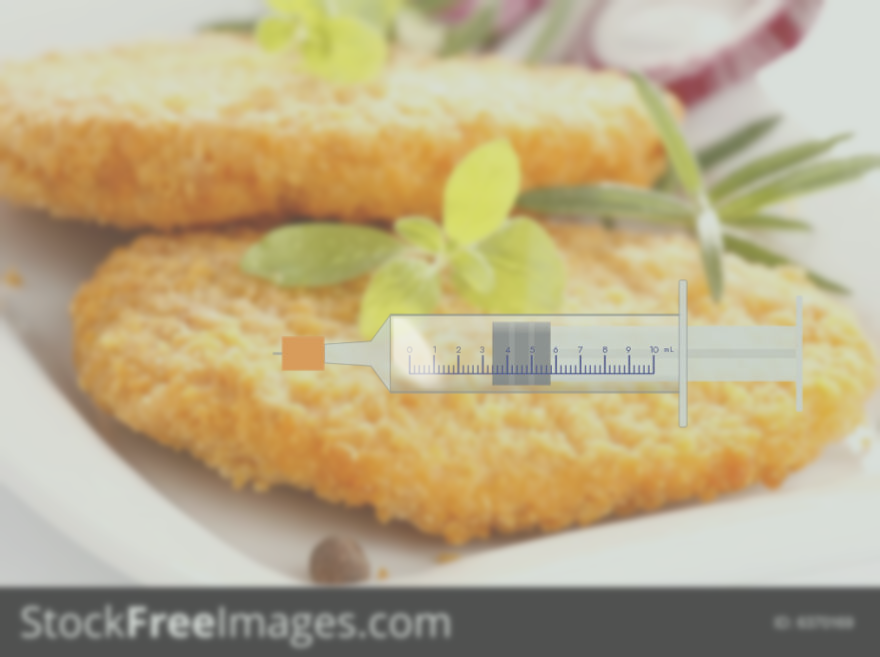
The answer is 3.4 mL
